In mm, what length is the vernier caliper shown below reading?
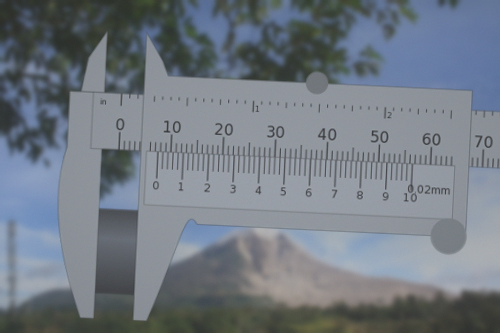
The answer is 7.5 mm
